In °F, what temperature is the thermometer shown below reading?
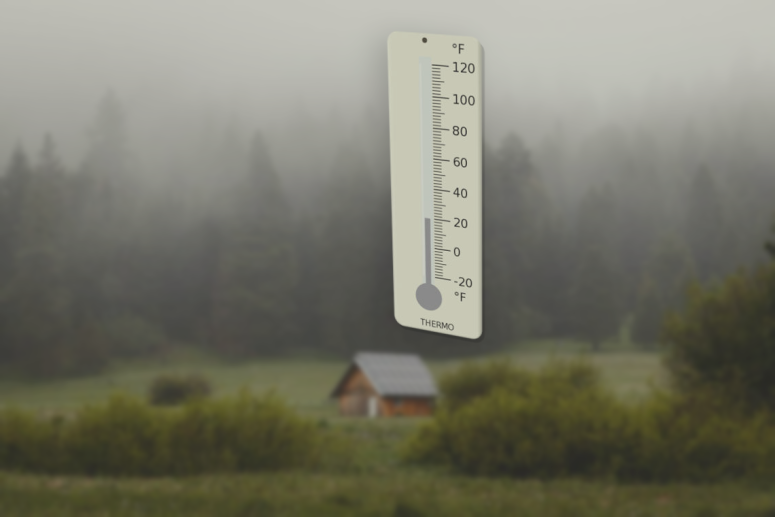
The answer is 20 °F
